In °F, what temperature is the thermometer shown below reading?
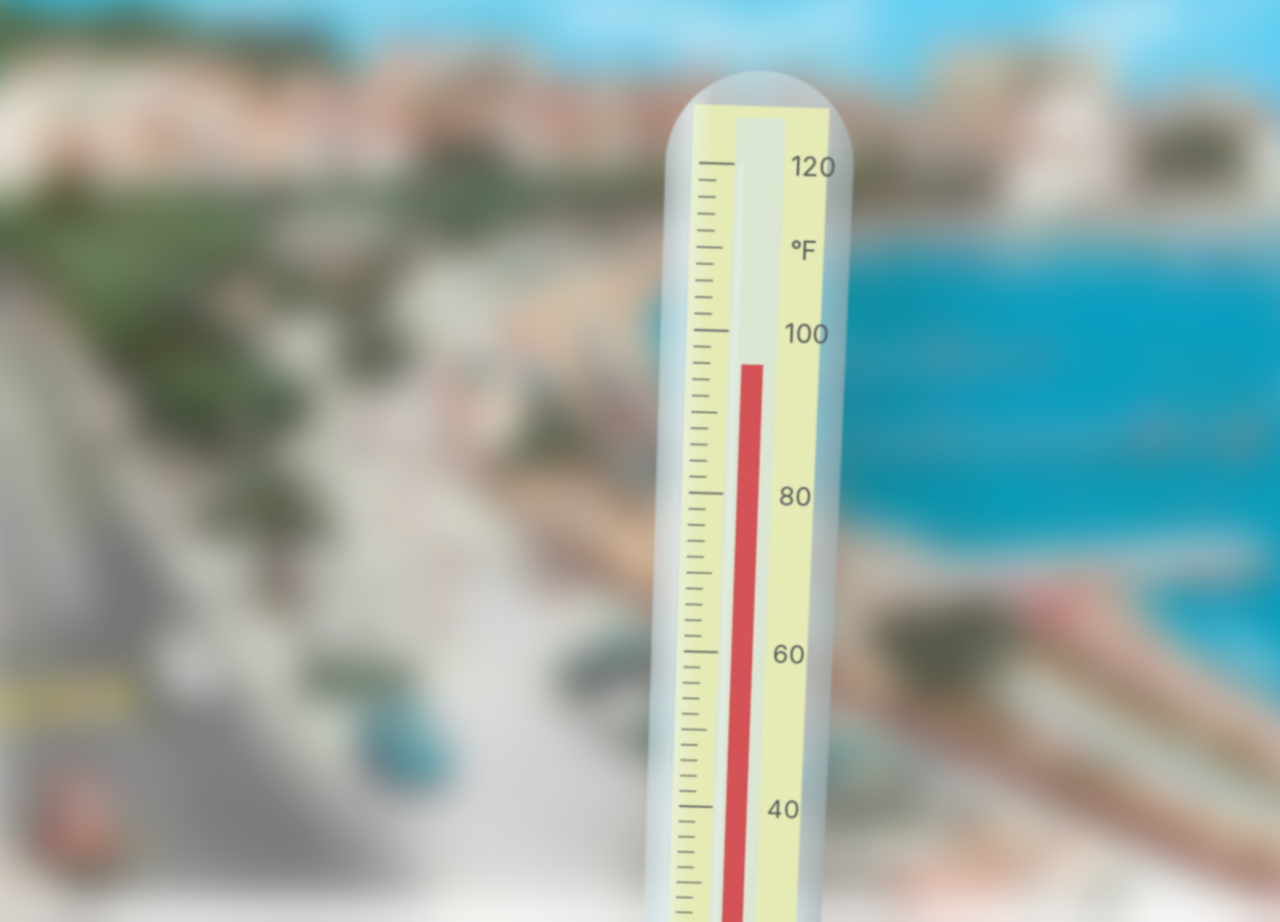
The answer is 96 °F
